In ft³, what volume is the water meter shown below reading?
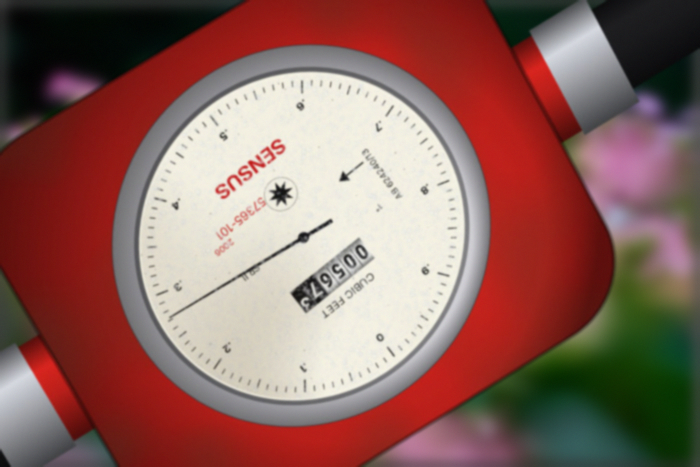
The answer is 5673.27 ft³
